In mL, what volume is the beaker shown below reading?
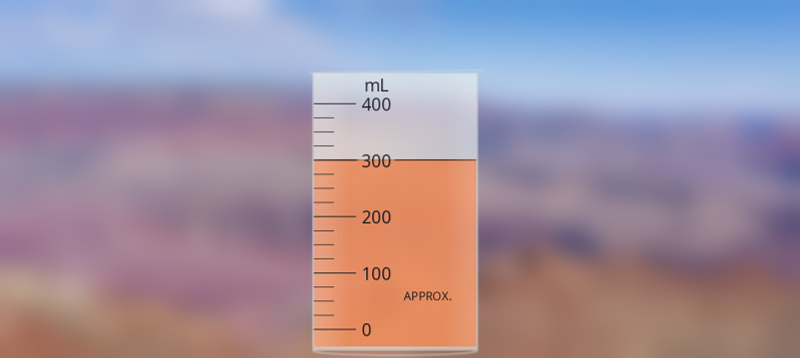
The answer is 300 mL
